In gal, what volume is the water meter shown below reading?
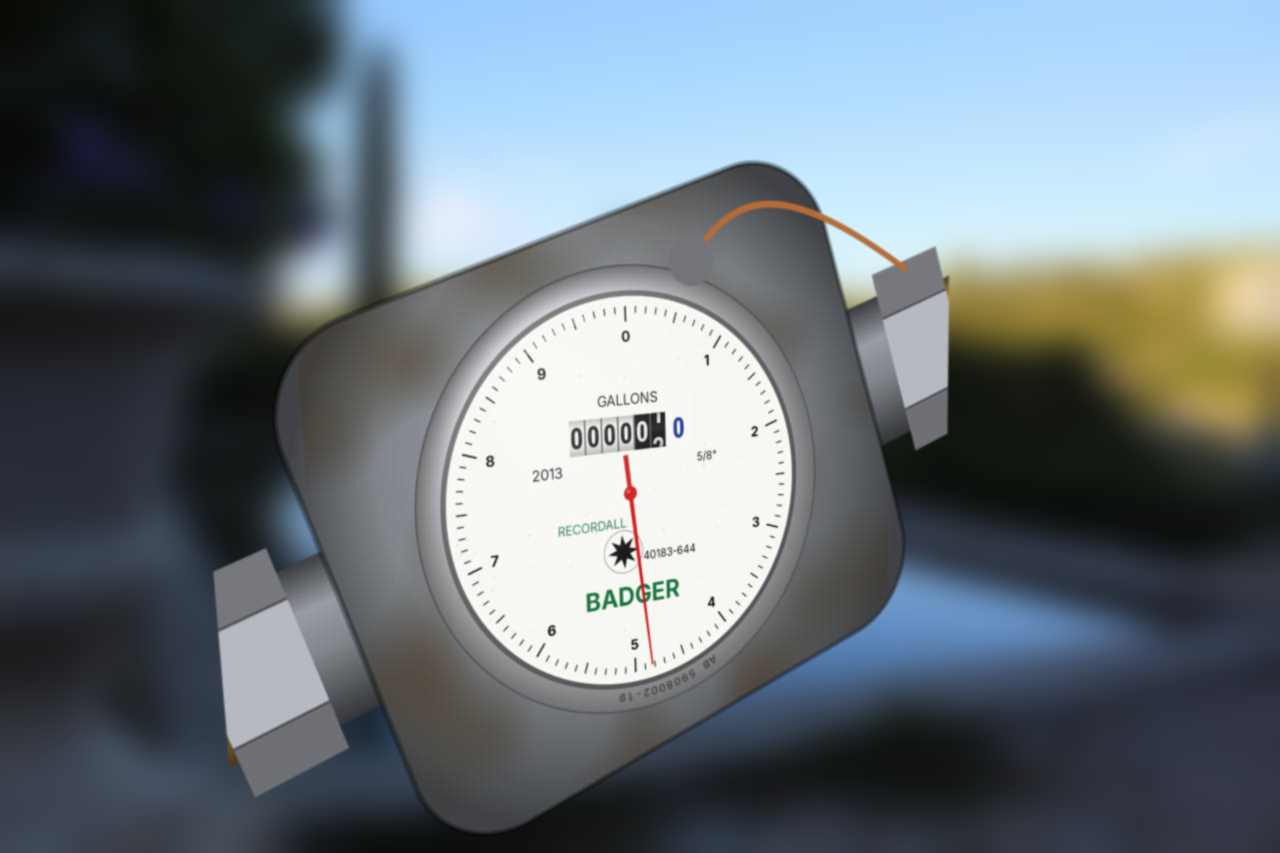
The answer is 14.8 gal
